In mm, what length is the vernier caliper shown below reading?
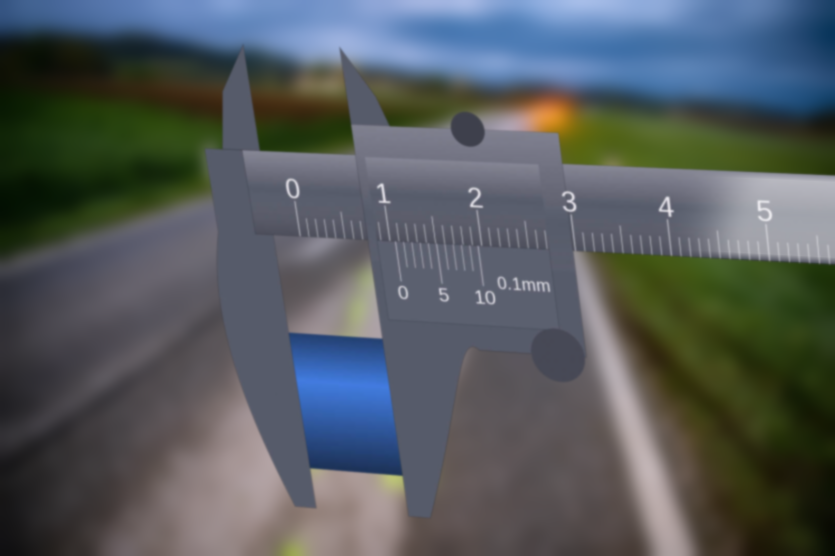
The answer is 10.6 mm
